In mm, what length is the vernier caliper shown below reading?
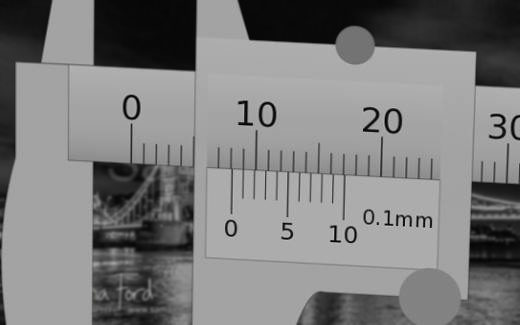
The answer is 8.1 mm
